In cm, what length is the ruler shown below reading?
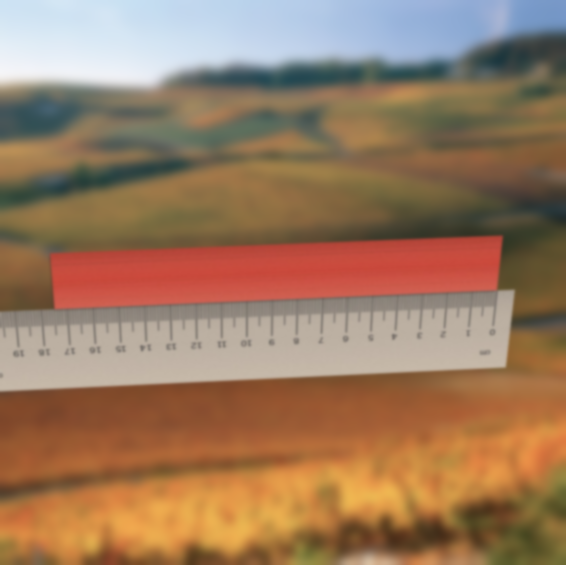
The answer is 17.5 cm
